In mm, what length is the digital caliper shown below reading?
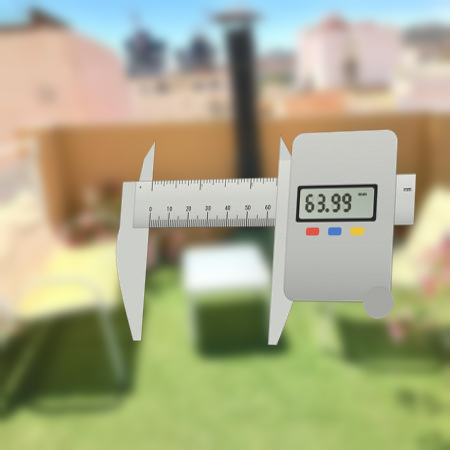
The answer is 63.99 mm
